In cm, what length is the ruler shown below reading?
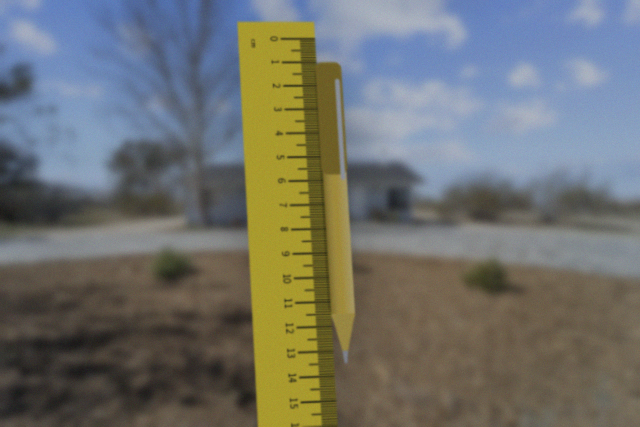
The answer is 12.5 cm
